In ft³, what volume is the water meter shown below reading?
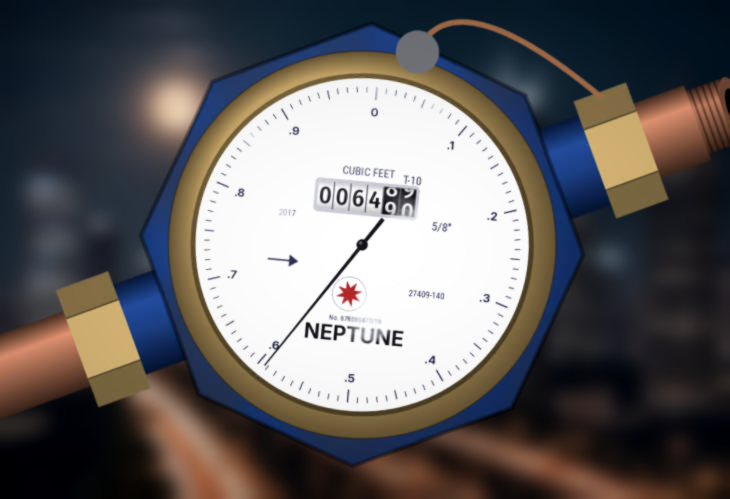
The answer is 6489.59 ft³
